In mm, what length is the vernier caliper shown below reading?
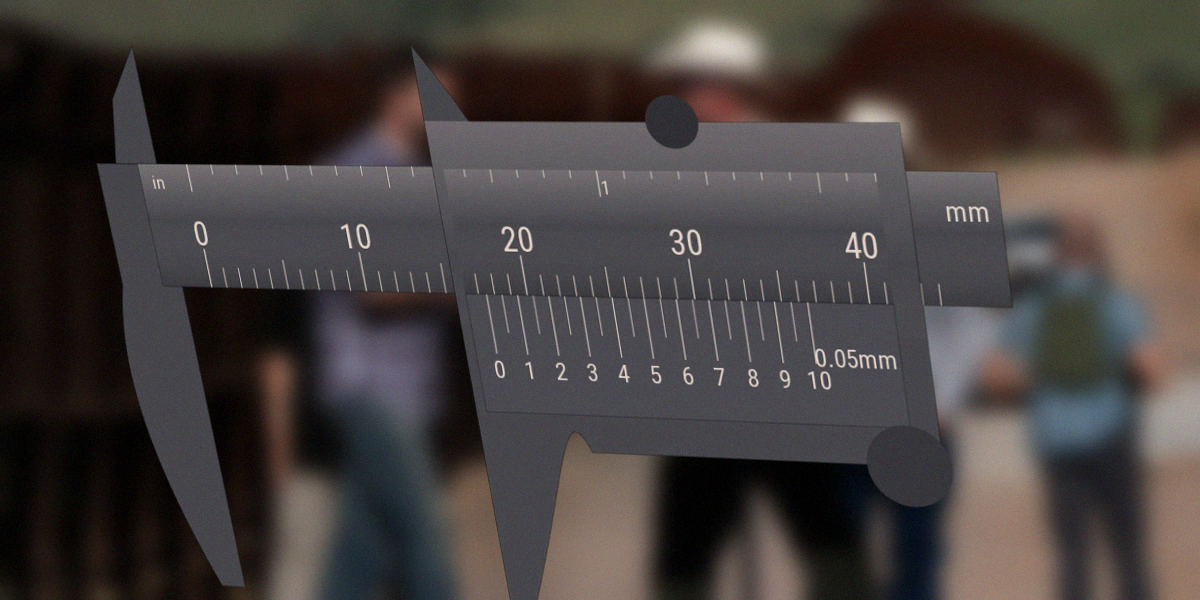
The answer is 17.5 mm
